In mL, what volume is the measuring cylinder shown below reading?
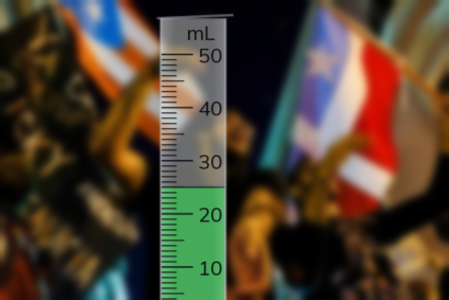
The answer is 25 mL
